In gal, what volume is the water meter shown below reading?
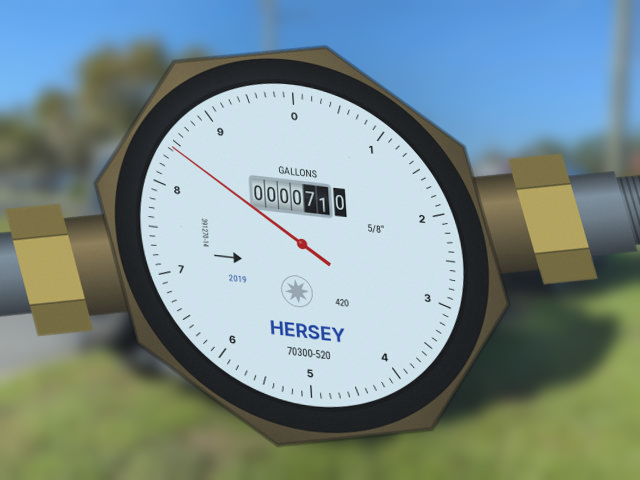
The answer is 708.4 gal
